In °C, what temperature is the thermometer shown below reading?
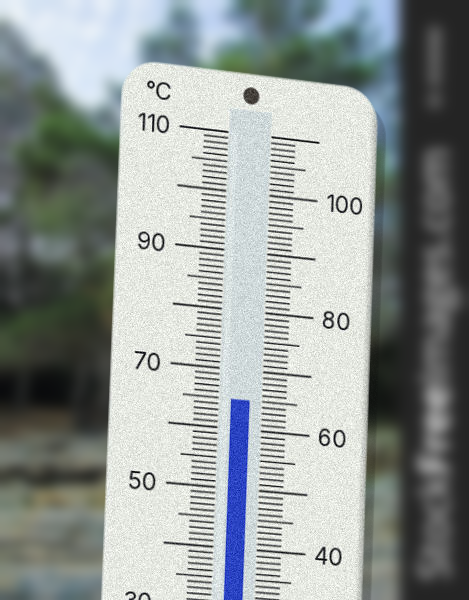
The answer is 65 °C
